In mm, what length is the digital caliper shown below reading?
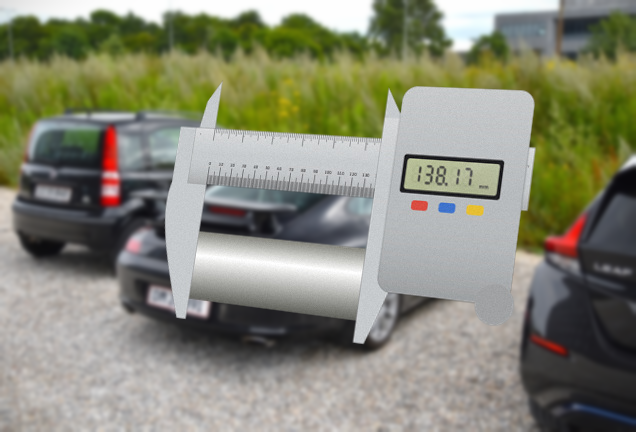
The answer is 138.17 mm
